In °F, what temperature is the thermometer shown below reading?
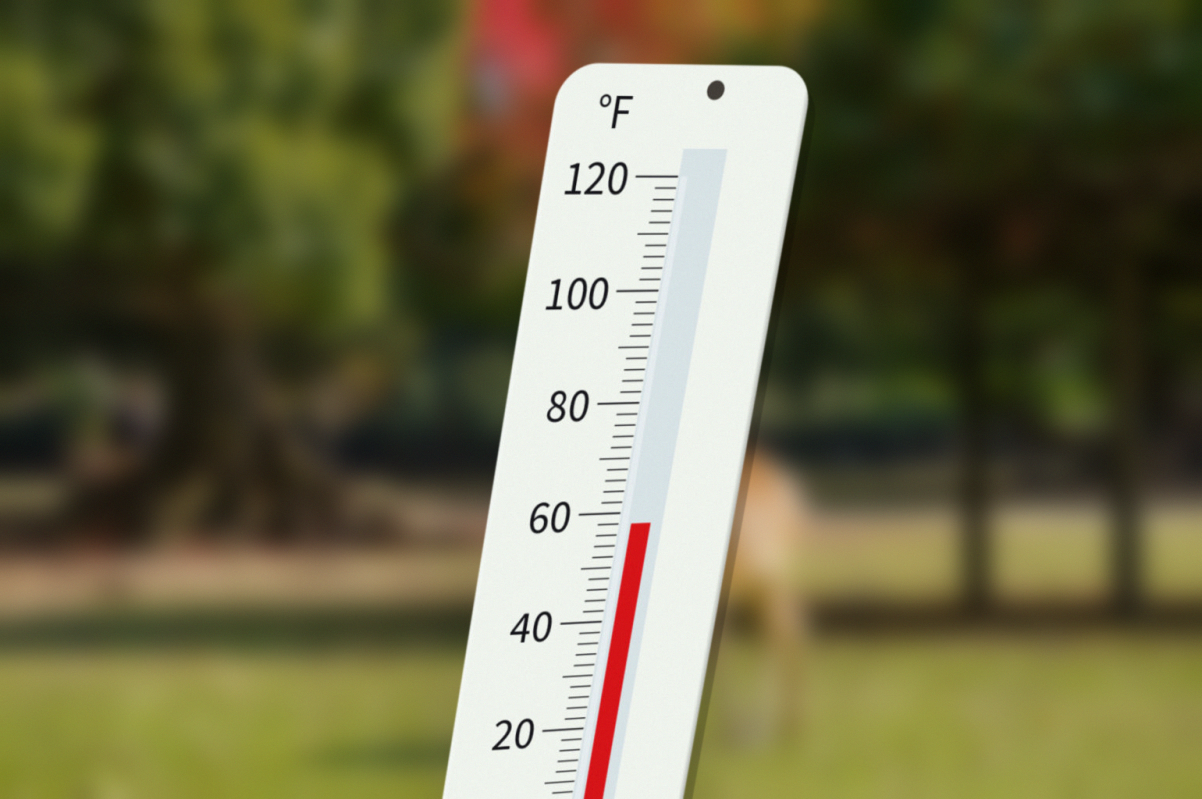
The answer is 58 °F
